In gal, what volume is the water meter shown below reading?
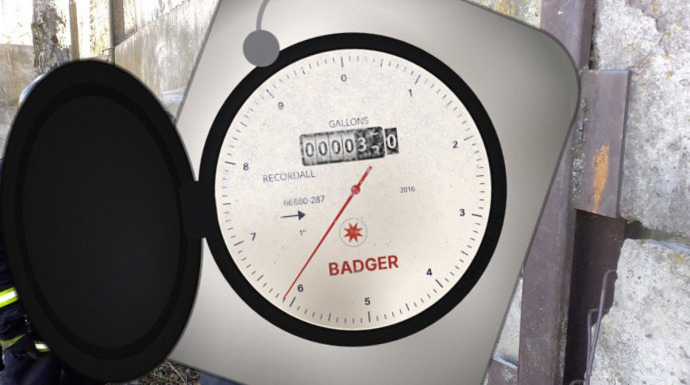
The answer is 326.1 gal
